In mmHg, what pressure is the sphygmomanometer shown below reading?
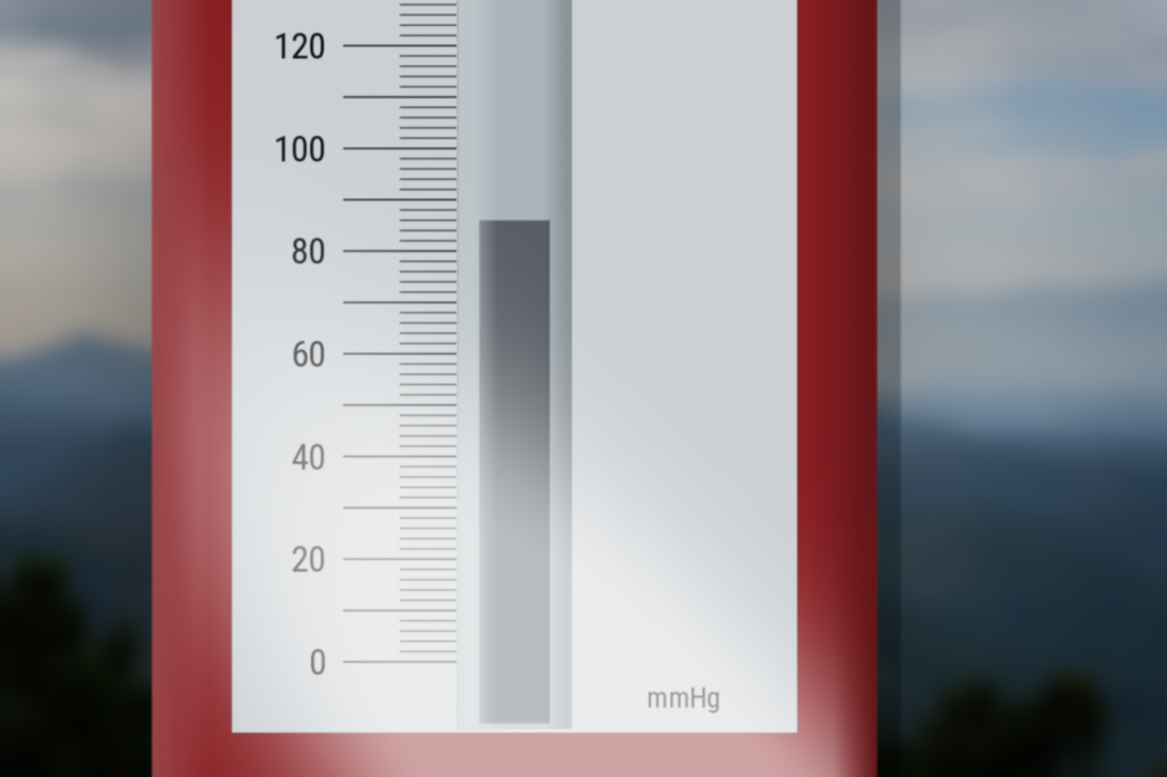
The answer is 86 mmHg
